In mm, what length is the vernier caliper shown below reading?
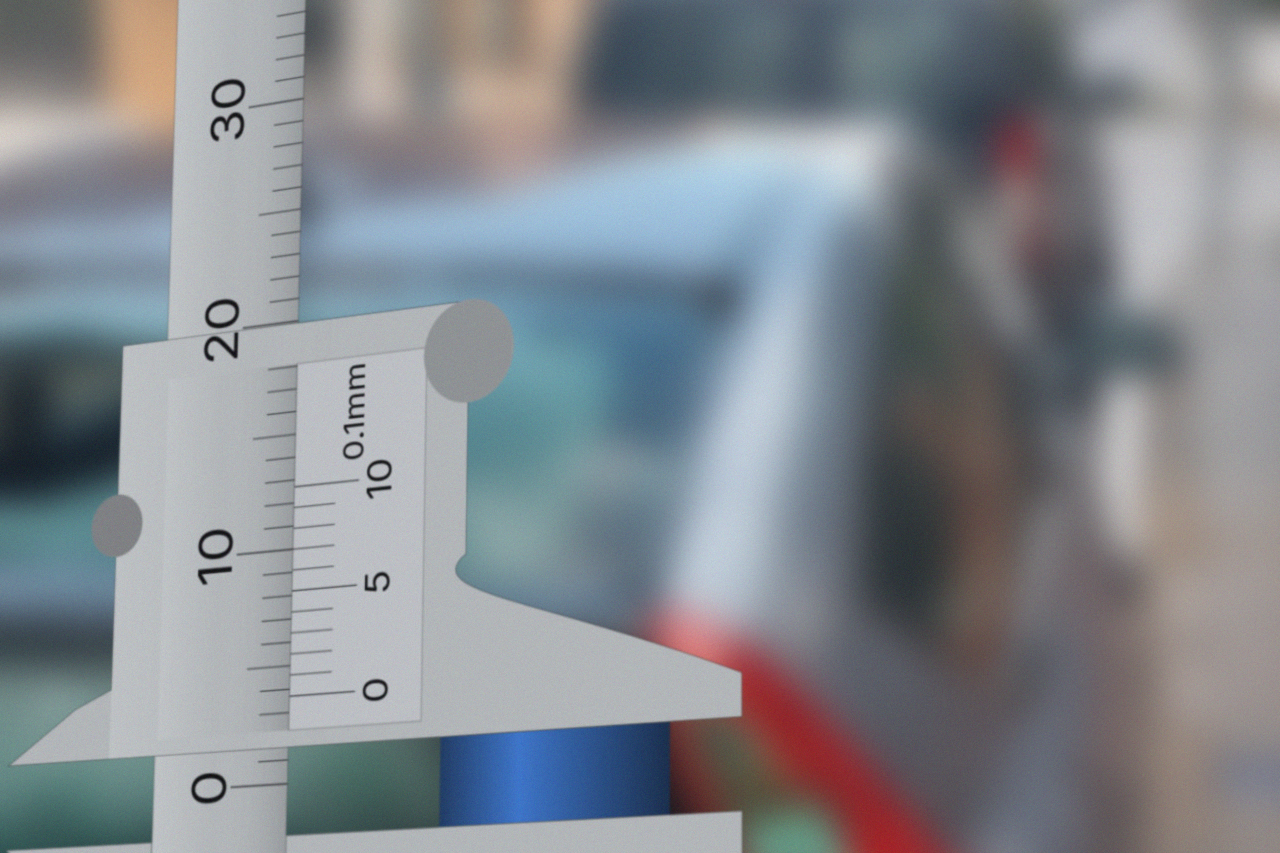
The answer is 3.7 mm
